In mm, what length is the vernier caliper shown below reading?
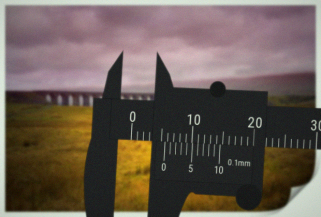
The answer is 5.6 mm
